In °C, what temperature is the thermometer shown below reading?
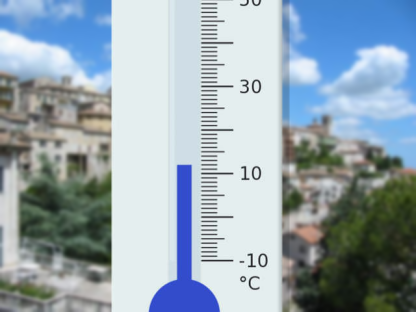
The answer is 12 °C
